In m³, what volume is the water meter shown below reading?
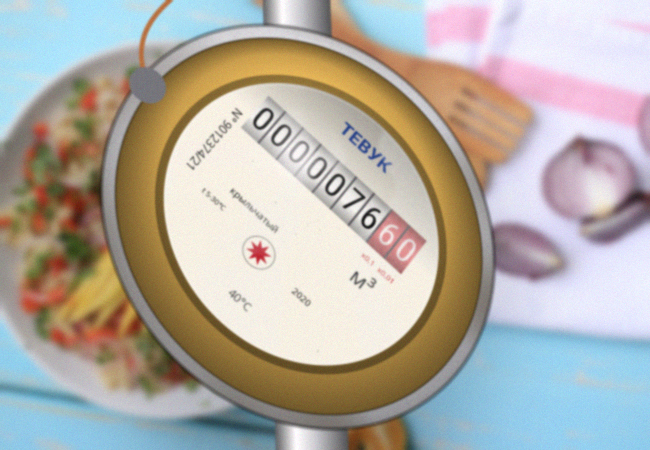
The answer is 76.60 m³
